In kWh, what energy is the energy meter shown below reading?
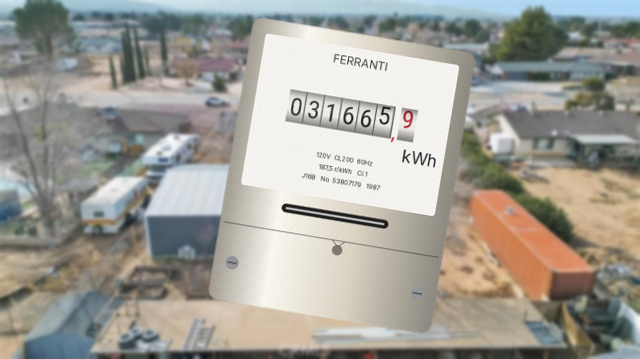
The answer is 31665.9 kWh
